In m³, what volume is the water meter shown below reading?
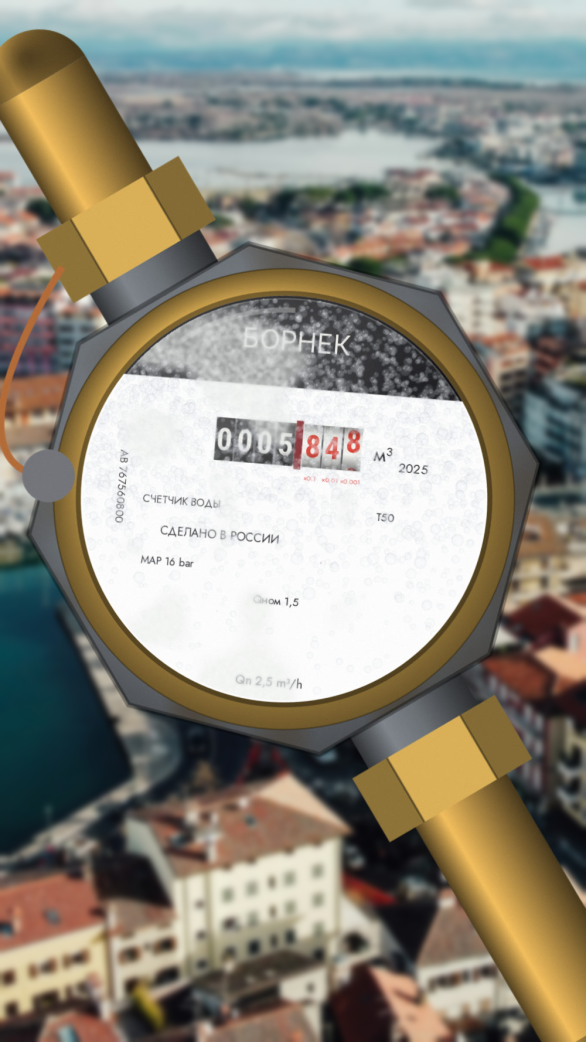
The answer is 5.848 m³
